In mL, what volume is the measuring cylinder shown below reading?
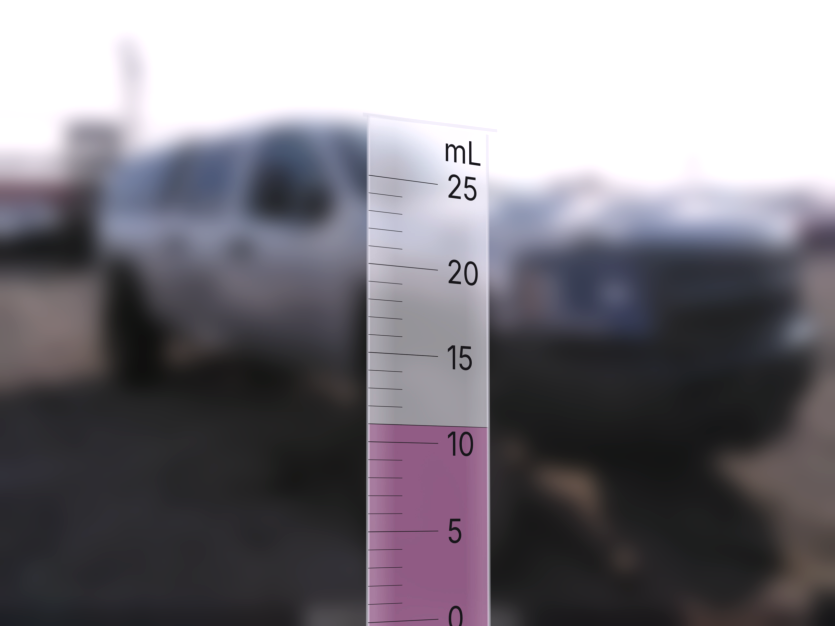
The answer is 11 mL
